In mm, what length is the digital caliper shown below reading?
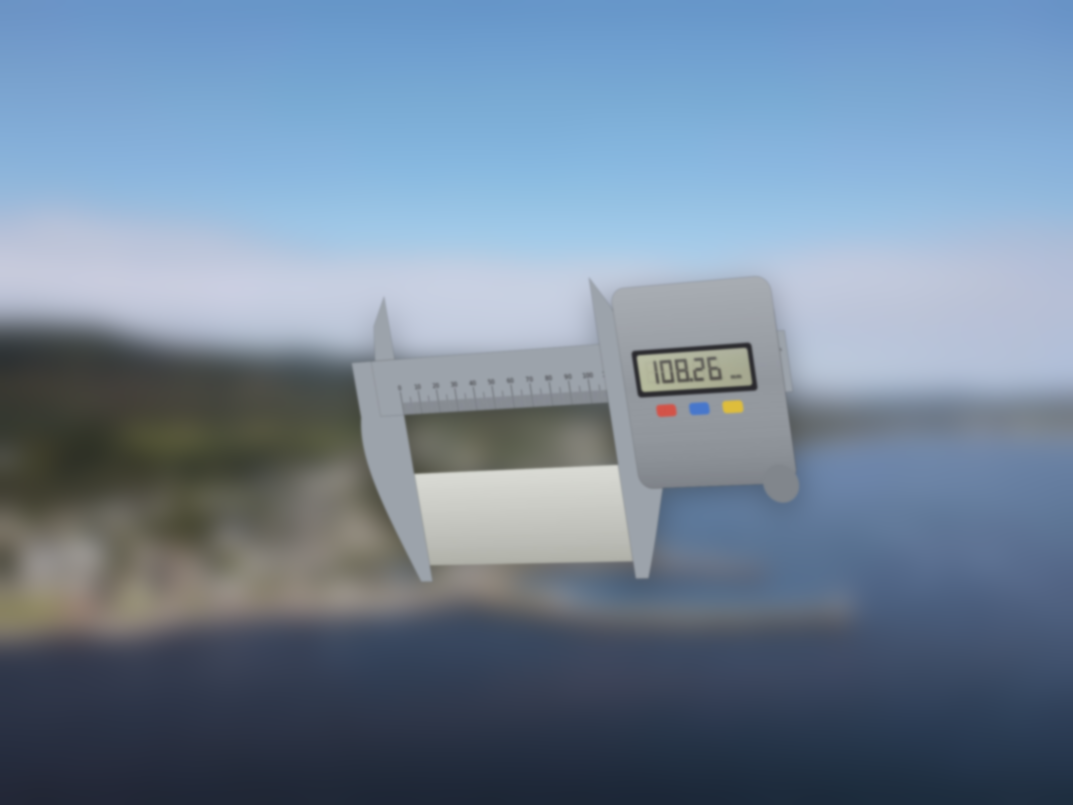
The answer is 108.26 mm
